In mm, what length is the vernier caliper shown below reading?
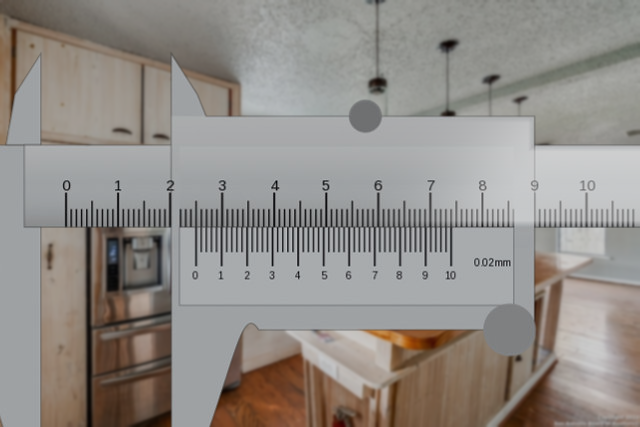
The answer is 25.0 mm
